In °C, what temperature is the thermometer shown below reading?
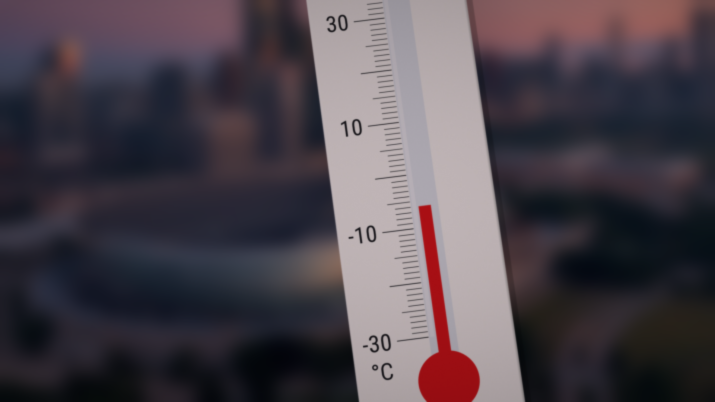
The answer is -6 °C
